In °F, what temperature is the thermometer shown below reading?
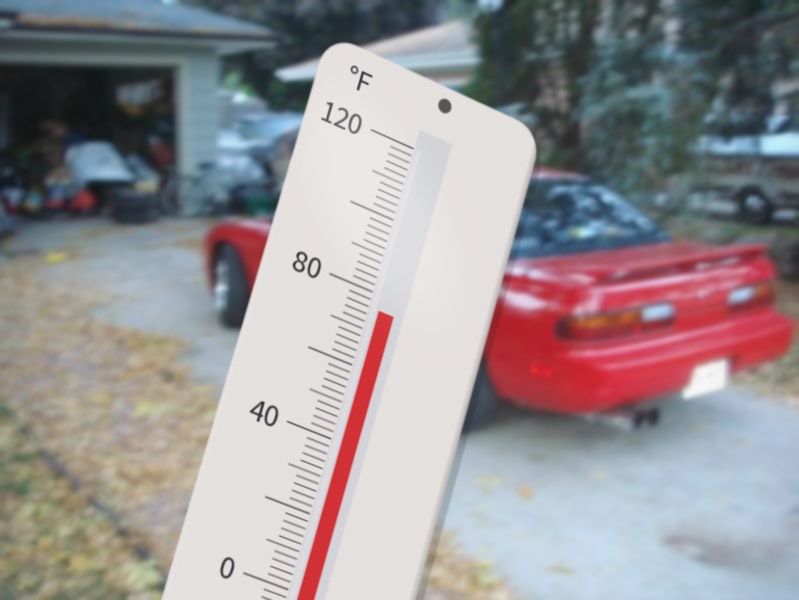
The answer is 76 °F
